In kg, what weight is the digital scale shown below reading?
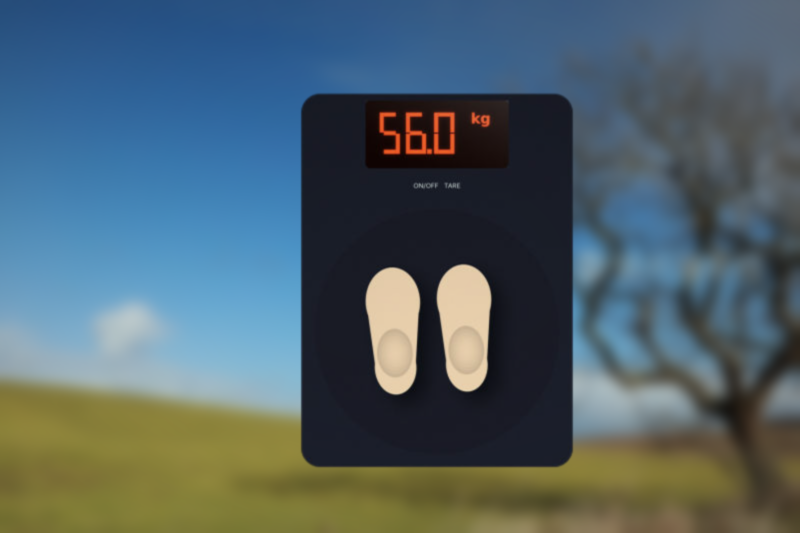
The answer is 56.0 kg
